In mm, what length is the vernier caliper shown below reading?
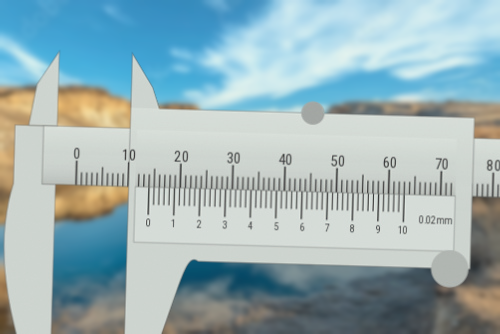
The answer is 14.0 mm
